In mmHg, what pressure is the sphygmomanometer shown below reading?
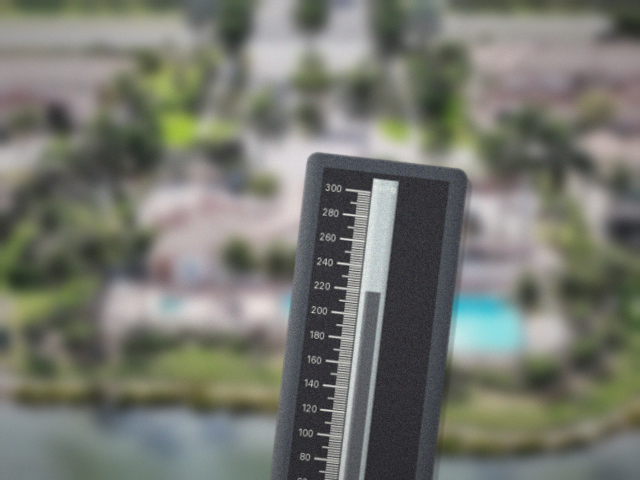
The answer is 220 mmHg
